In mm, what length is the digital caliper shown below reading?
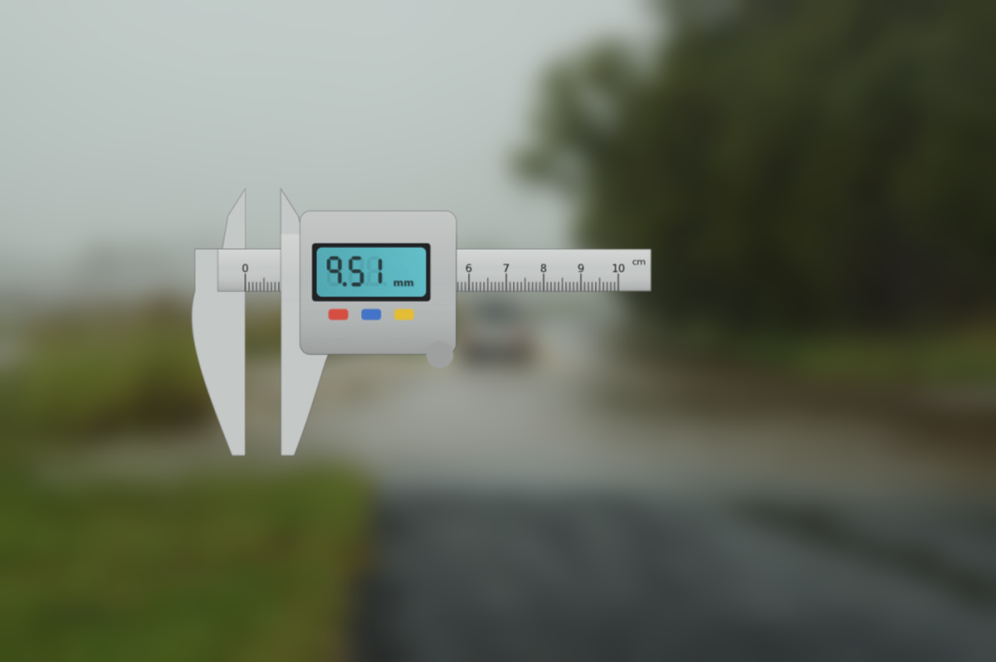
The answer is 9.51 mm
